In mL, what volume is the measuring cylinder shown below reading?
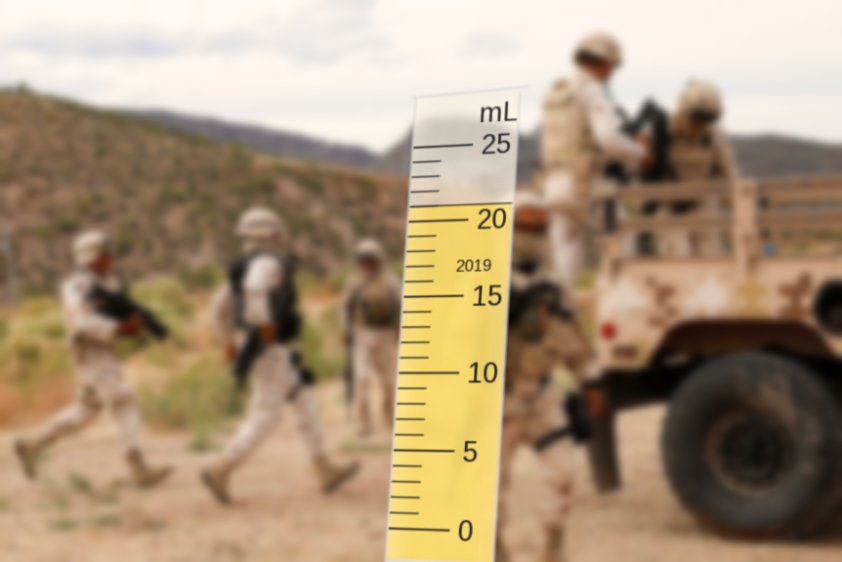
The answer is 21 mL
